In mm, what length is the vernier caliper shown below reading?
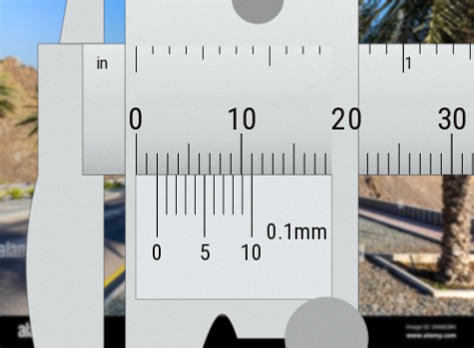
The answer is 2.0 mm
